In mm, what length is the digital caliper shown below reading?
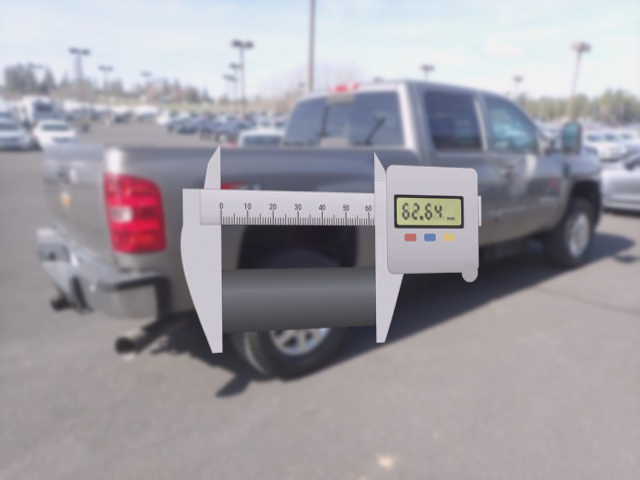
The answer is 62.64 mm
